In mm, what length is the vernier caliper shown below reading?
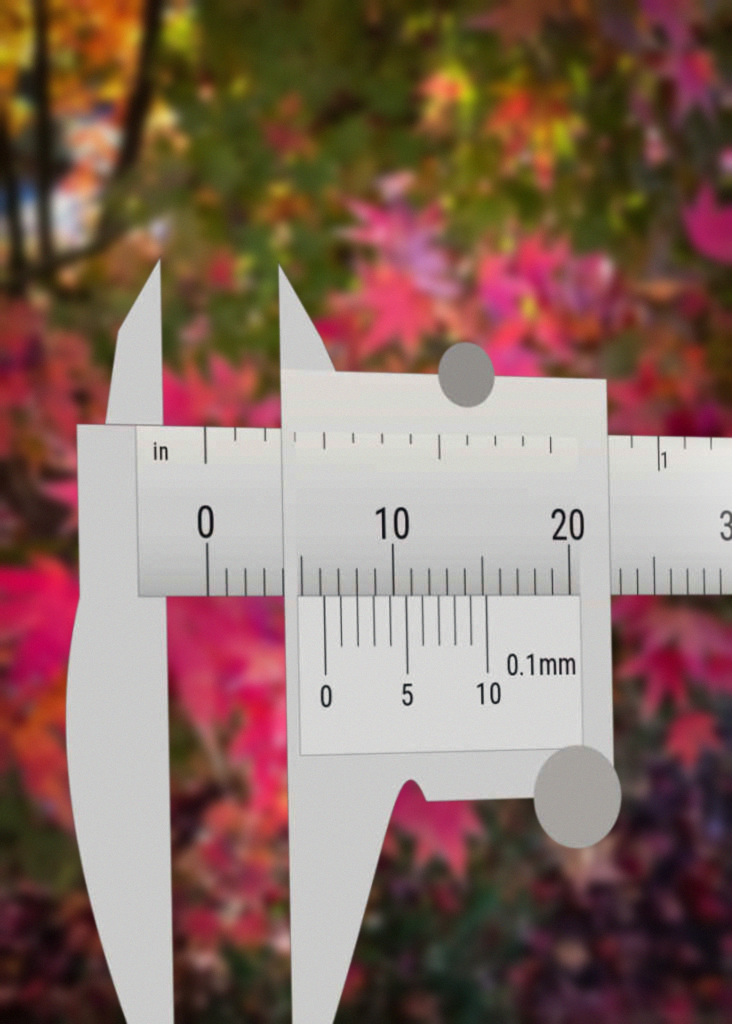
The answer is 6.2 mm
